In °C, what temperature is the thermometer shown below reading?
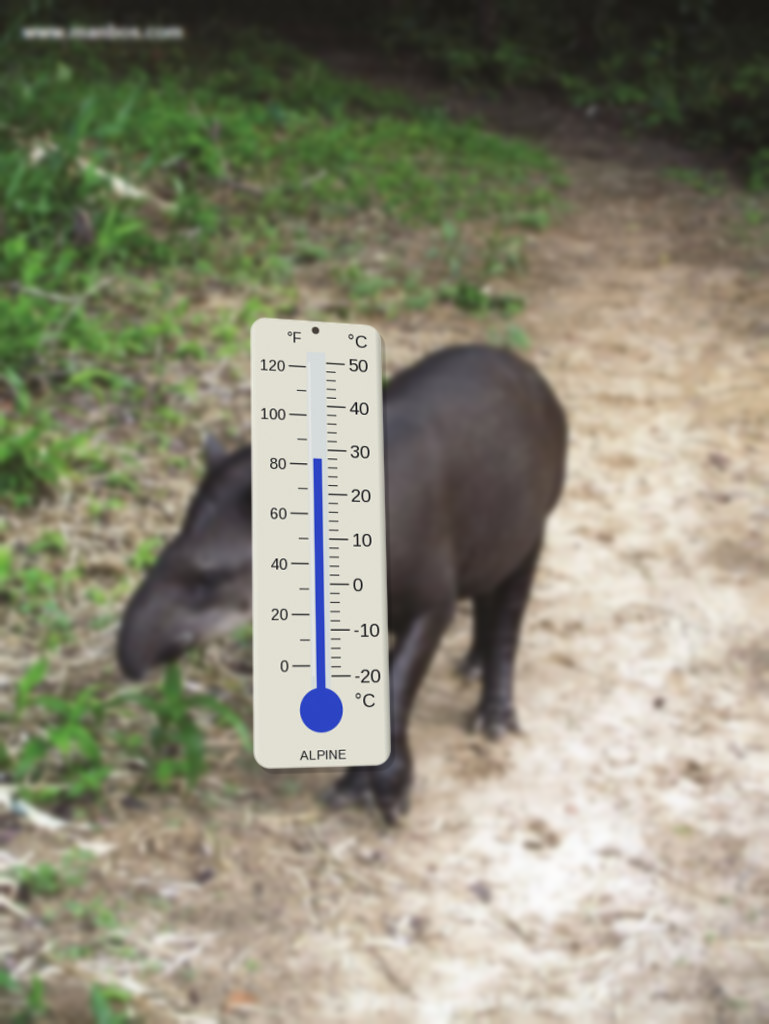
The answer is 28 °C
